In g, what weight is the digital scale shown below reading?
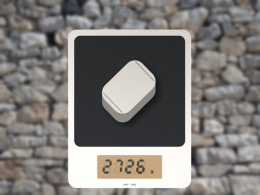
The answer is 2726 g
